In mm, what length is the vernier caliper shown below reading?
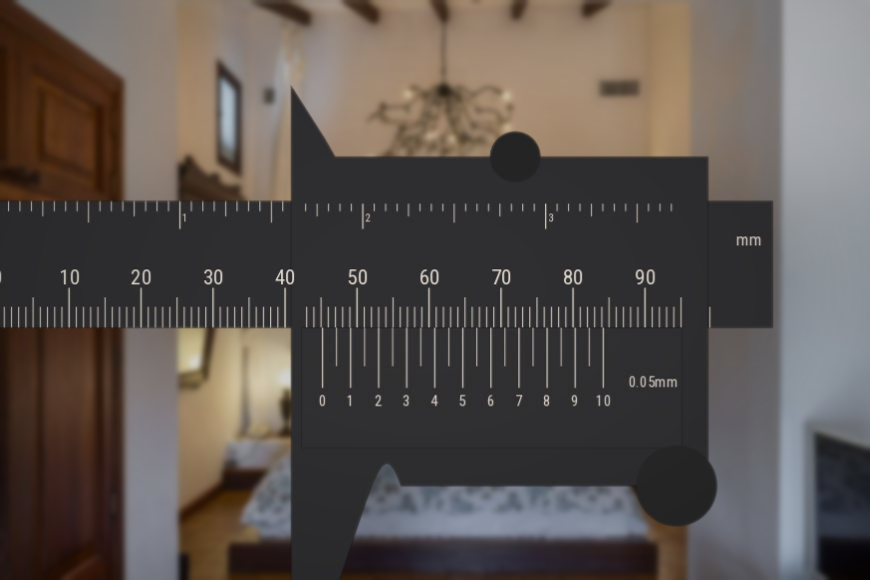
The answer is 45.2 mm
